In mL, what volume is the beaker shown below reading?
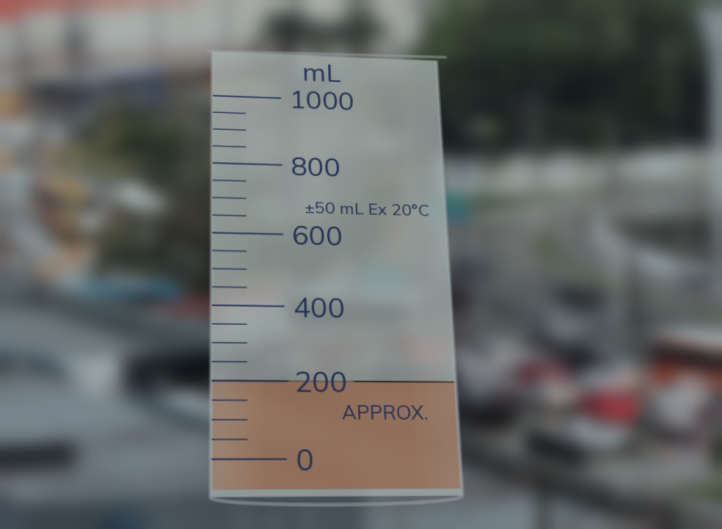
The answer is 200 mL
